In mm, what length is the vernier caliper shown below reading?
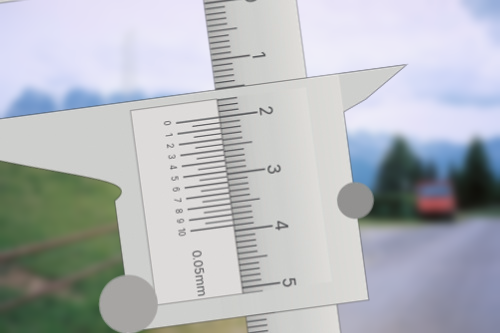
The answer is 20.0 mm
